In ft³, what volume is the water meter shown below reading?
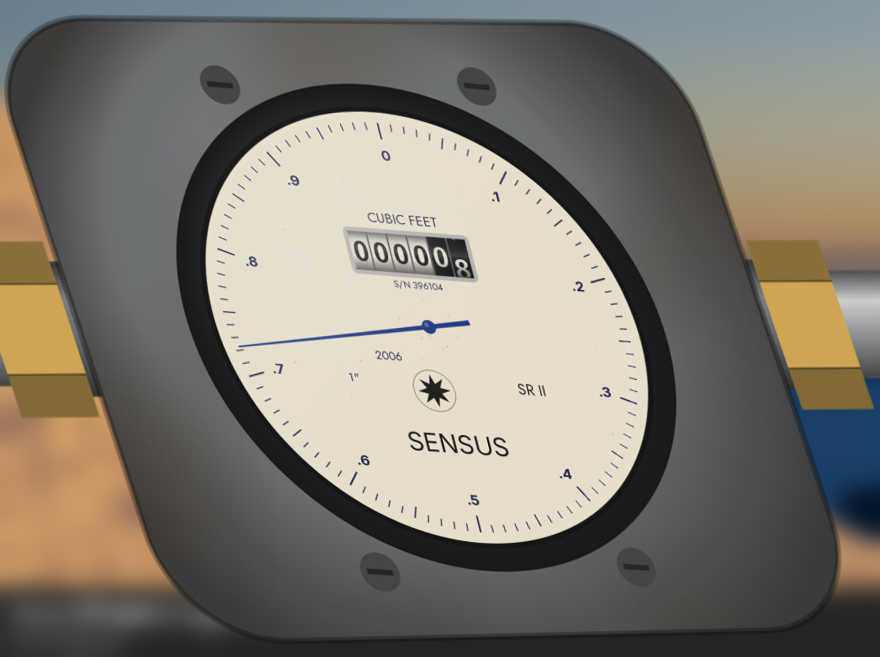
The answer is 7.72 ft³
